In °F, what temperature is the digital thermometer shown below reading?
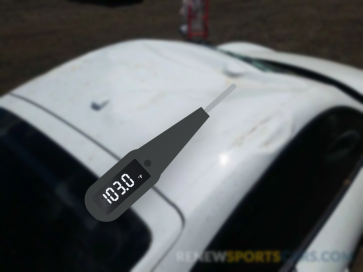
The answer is 103.0 °F
